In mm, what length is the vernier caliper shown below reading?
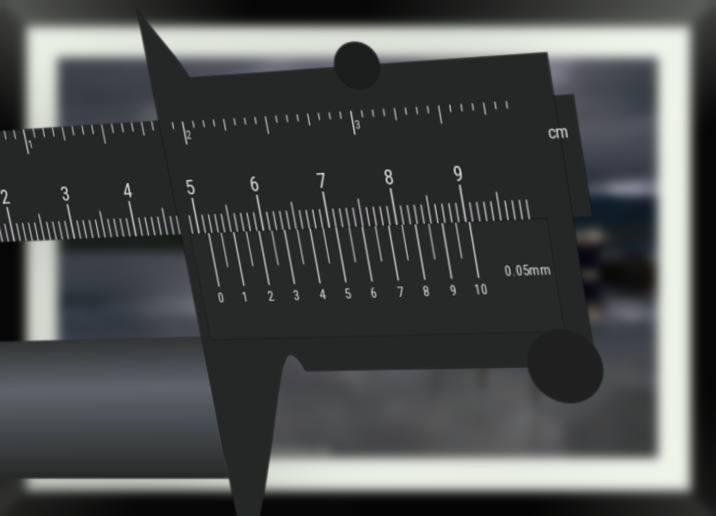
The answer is 51.5 mm
